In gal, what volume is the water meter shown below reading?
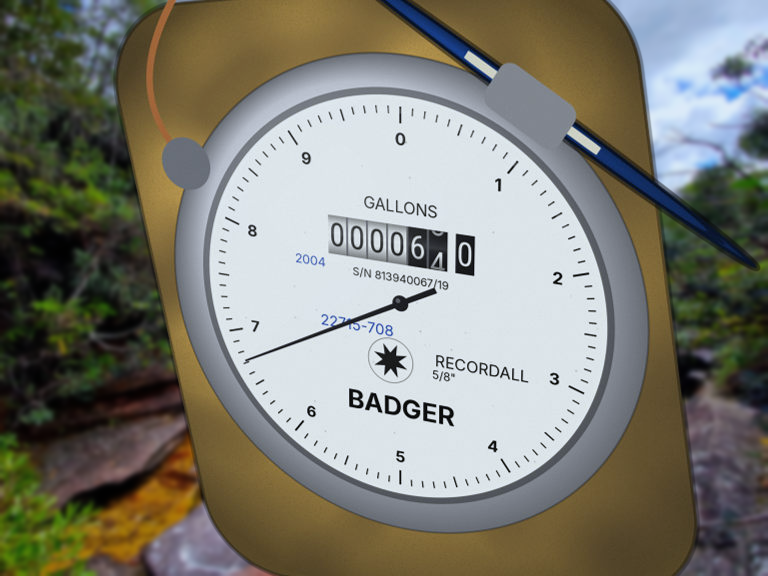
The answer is 636.7 gal
